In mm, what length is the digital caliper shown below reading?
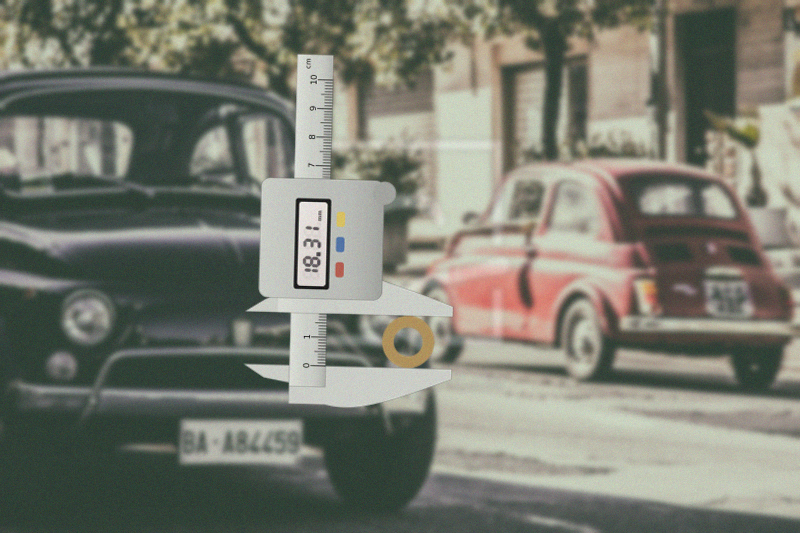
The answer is 18.31 mm
